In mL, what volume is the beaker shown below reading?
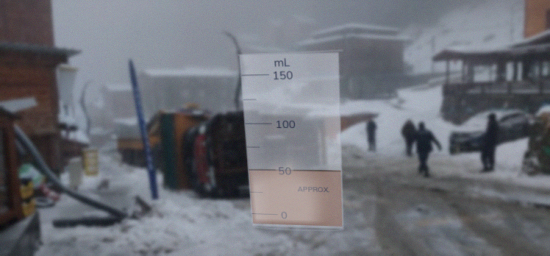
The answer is 50 mL
